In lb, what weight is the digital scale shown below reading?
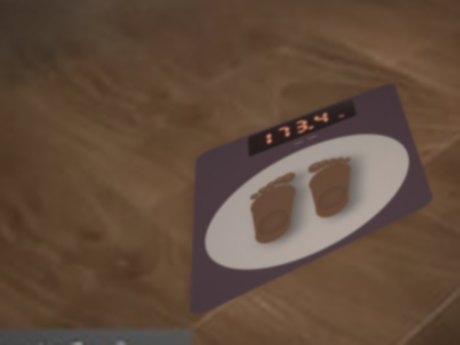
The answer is 173.4 lb
